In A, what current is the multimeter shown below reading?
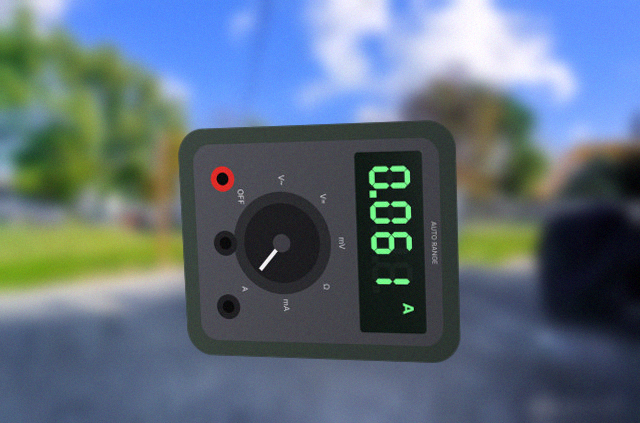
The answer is 0.061 A
